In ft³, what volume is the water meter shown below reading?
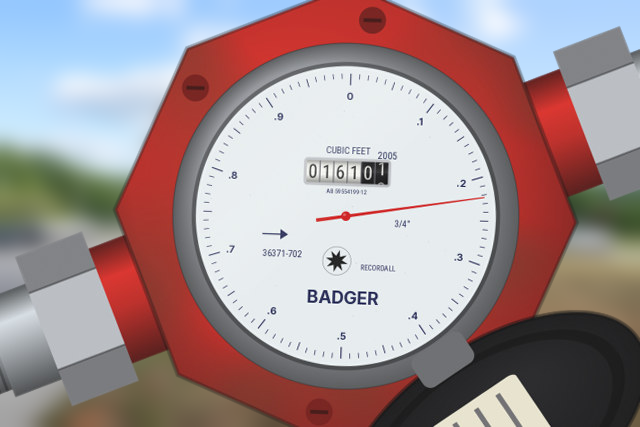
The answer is 16101.22 ft³
